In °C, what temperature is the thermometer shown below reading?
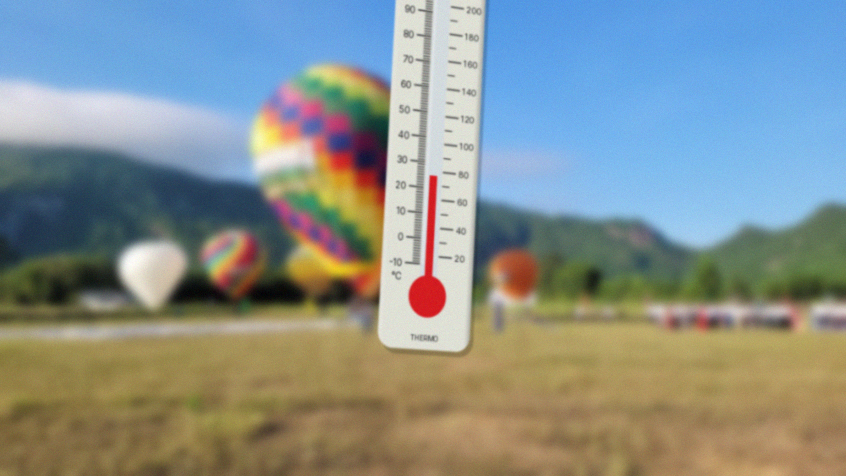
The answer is 25 °C
